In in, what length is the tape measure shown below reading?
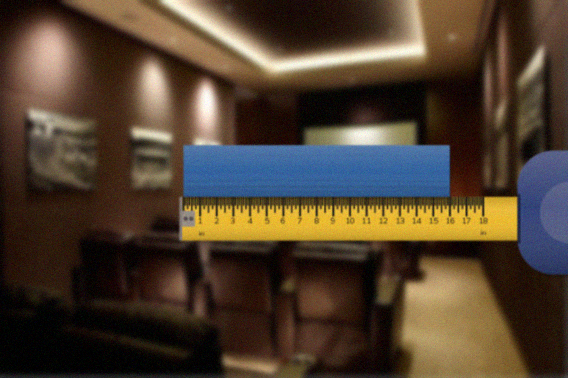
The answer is 16 in
